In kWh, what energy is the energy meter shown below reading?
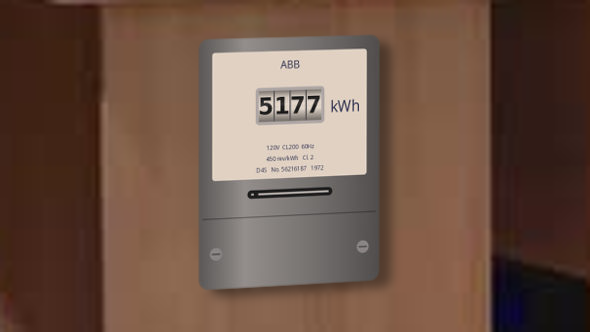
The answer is 5177 kWh
